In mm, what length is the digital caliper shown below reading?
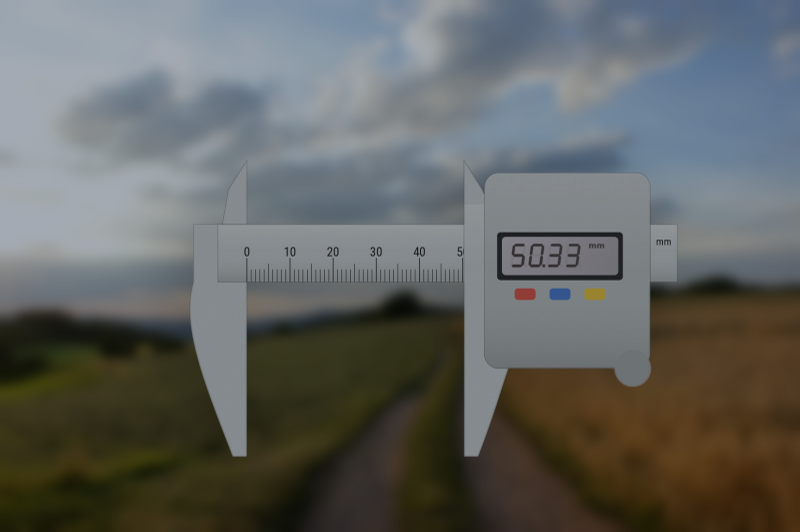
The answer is 50.33 mm
